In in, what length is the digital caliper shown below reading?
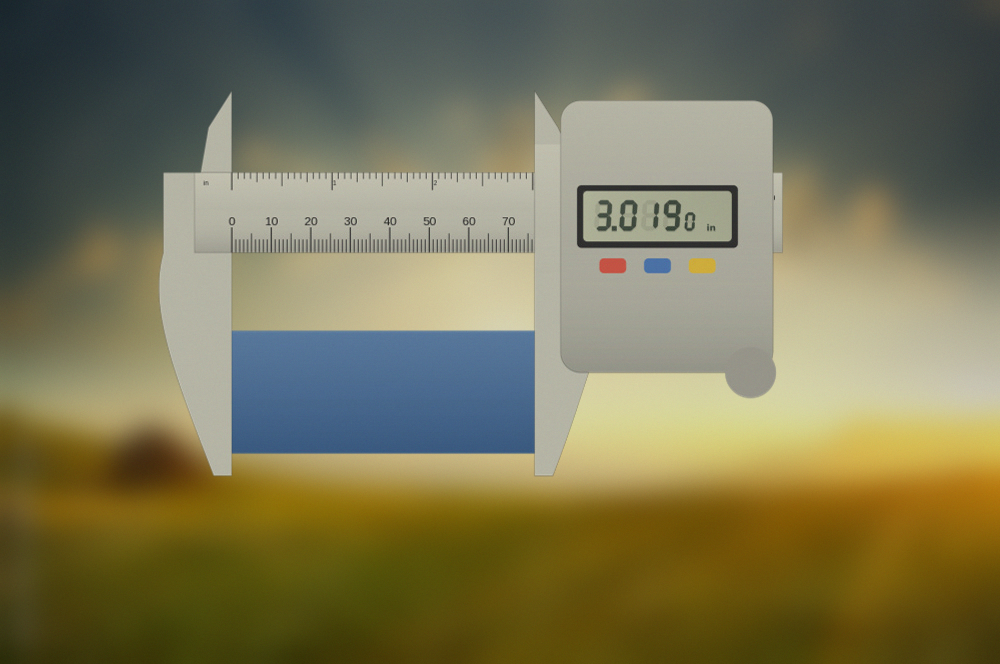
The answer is 3.0190 in
